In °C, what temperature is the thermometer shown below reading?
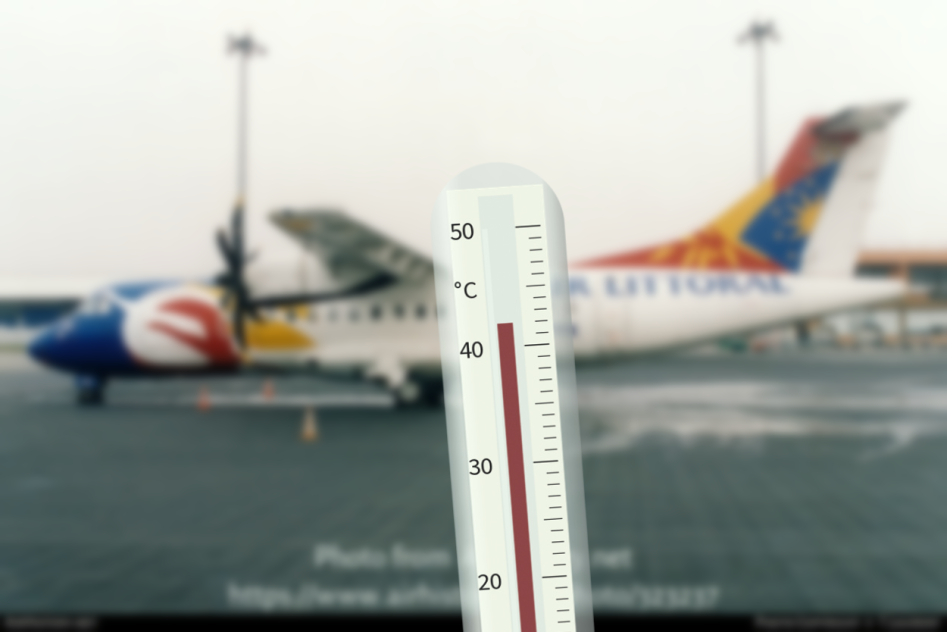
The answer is 42 °C
